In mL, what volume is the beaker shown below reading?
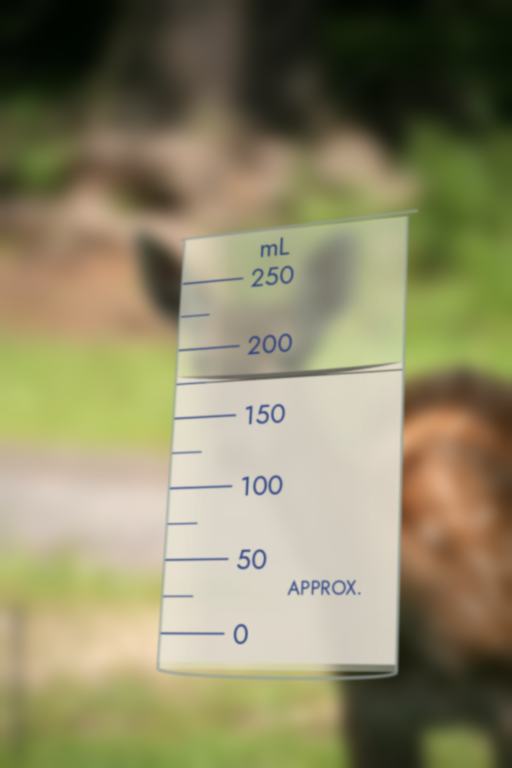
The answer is 175 mL
